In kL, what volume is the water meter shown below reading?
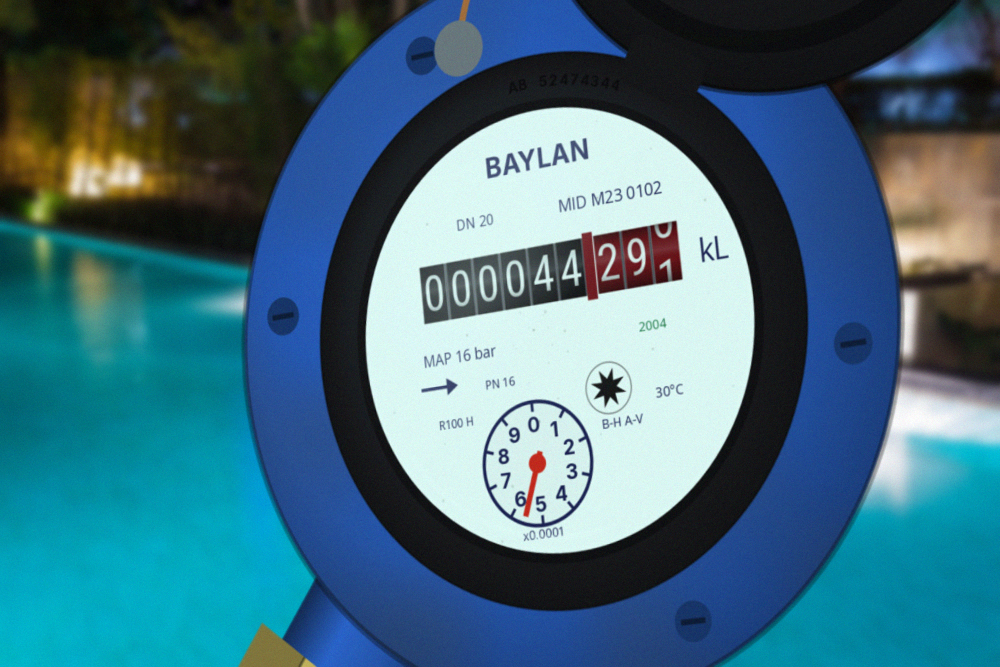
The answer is 44.2905 kL
